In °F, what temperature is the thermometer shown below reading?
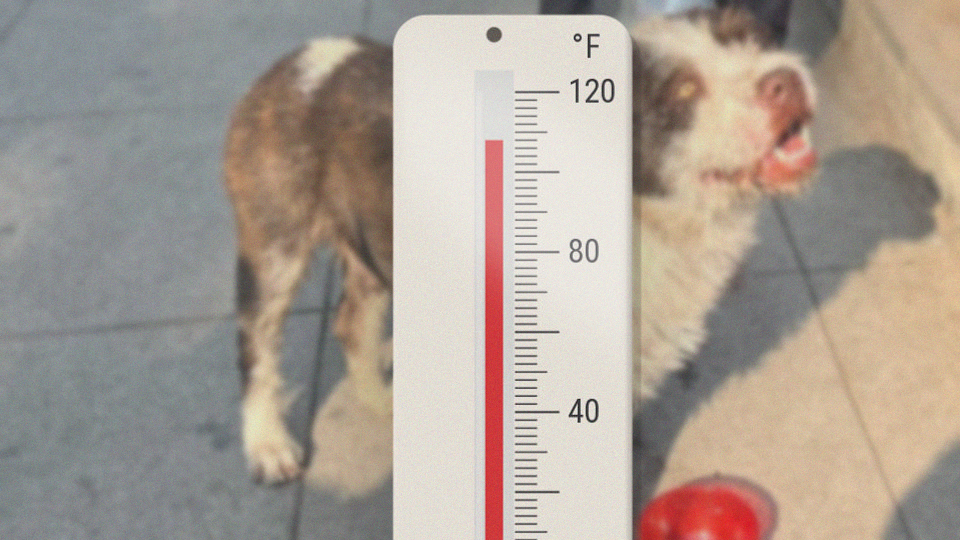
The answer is 108 °F
